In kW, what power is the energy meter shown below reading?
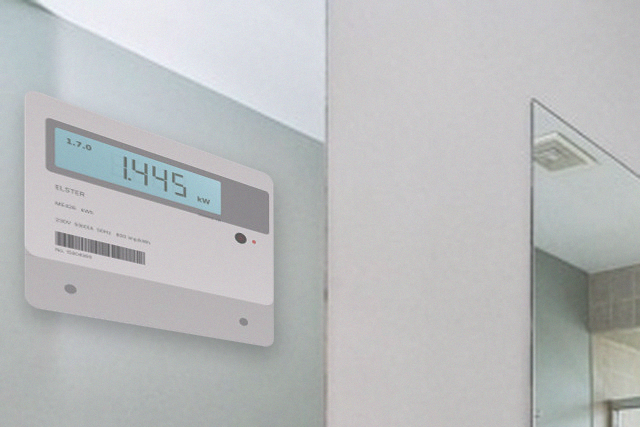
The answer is 1.445 kW
